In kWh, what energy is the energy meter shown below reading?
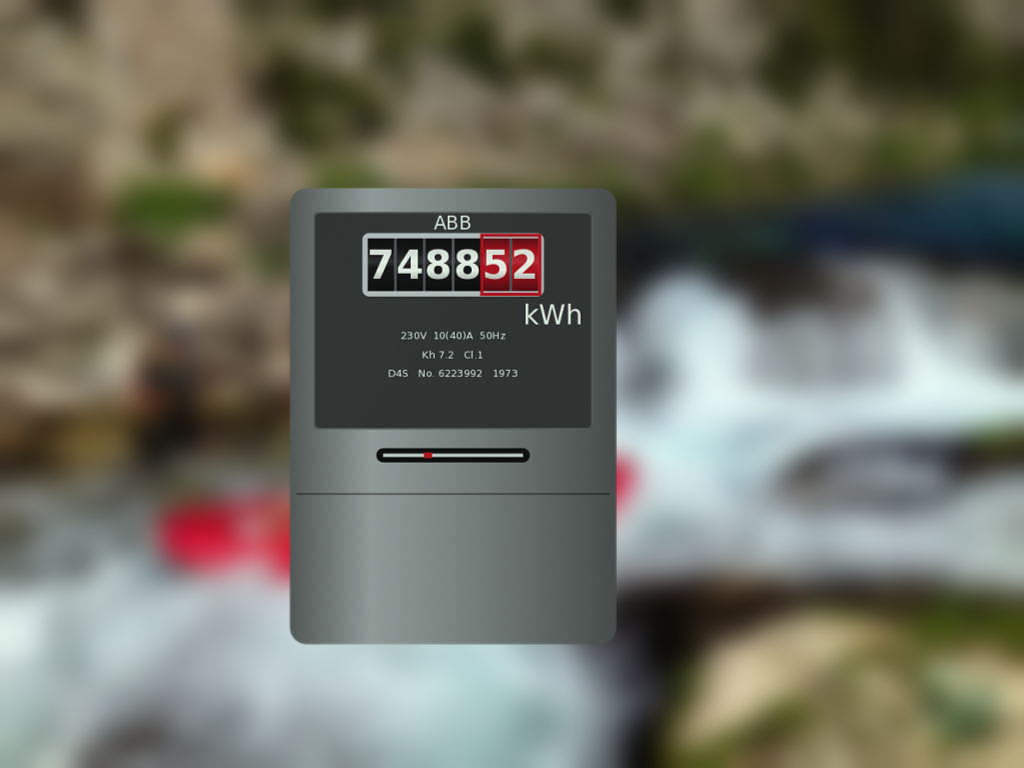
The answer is 7488.52 kWh
